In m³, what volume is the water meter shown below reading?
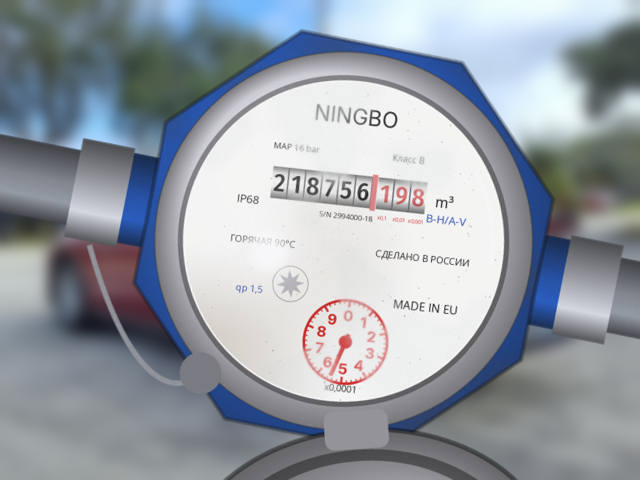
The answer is 218756.1985 m³
